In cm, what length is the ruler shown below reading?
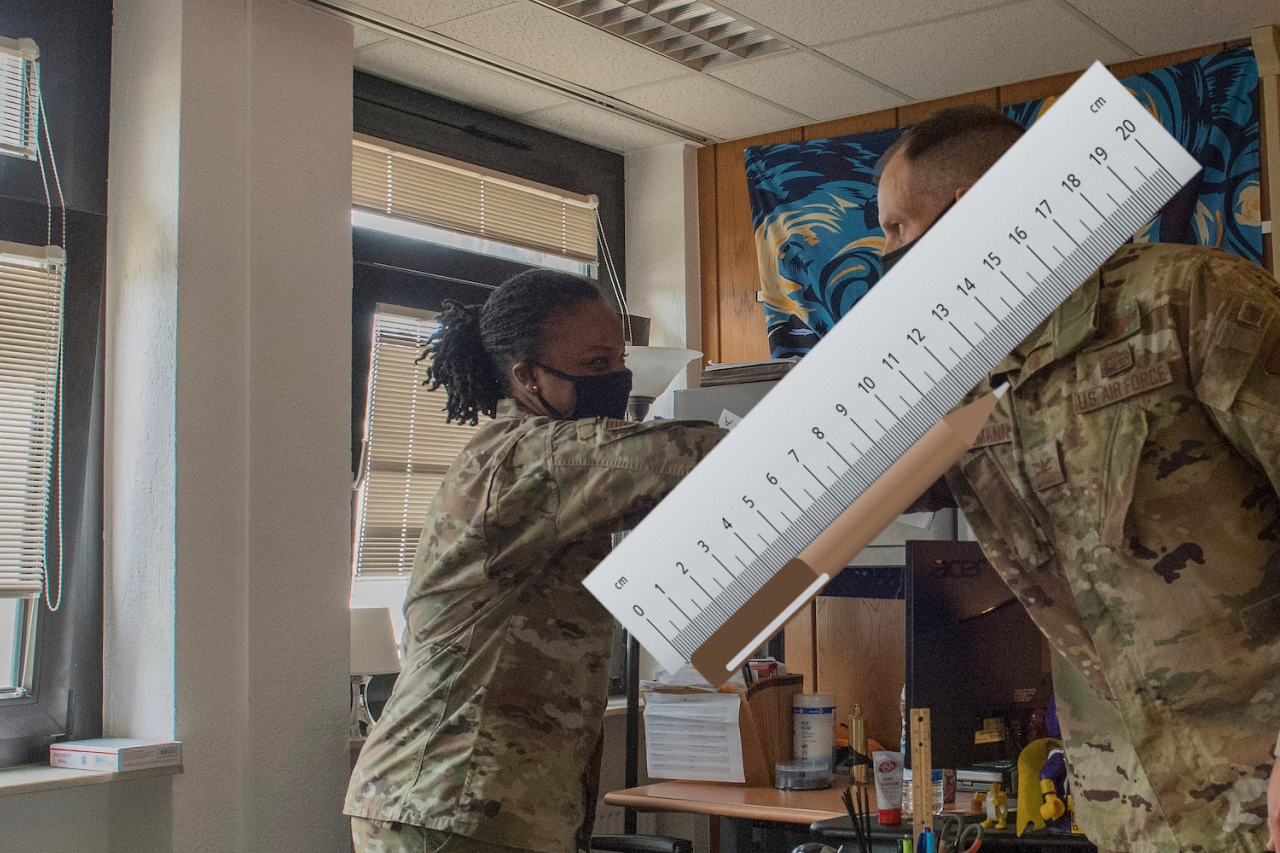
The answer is 13 cm
